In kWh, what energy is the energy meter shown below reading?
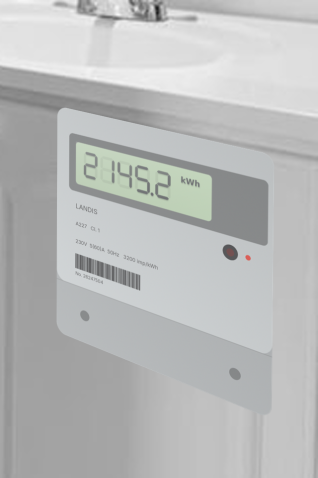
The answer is 2145.2 kWh
